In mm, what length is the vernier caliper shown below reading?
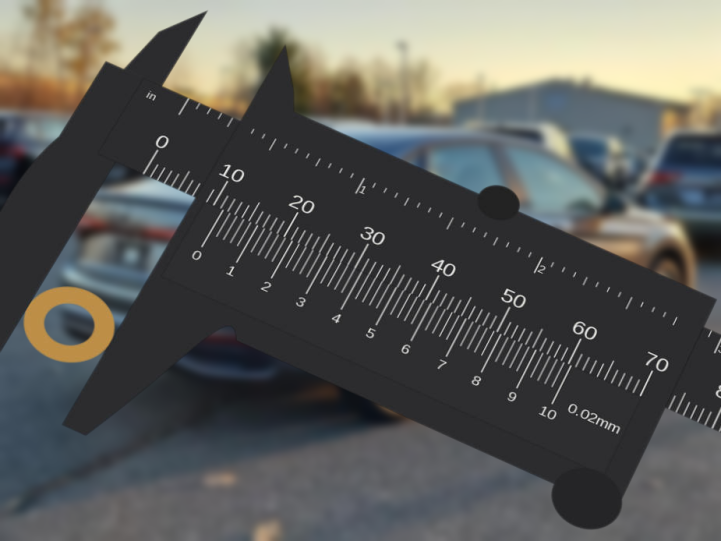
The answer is 11.4 mm
